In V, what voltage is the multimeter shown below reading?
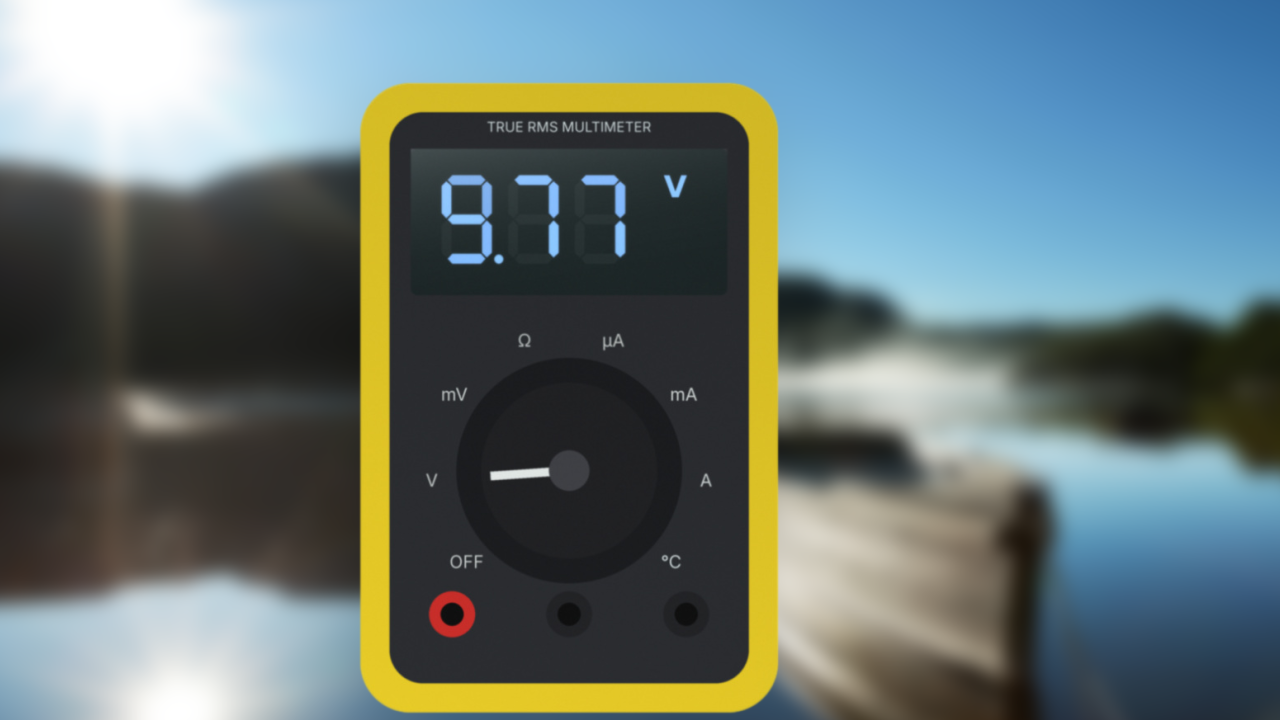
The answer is 9.77 V
